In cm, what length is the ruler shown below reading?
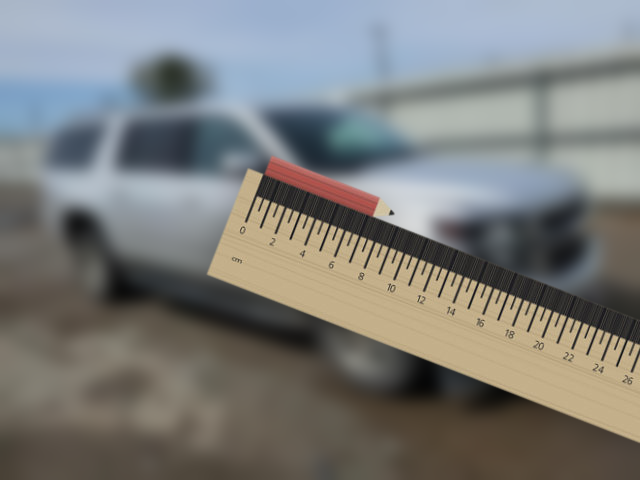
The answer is 8.5 cm
